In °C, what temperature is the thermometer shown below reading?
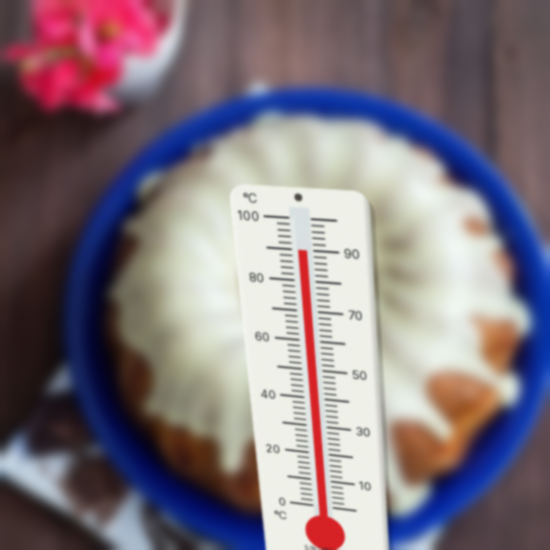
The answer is 90 °C
